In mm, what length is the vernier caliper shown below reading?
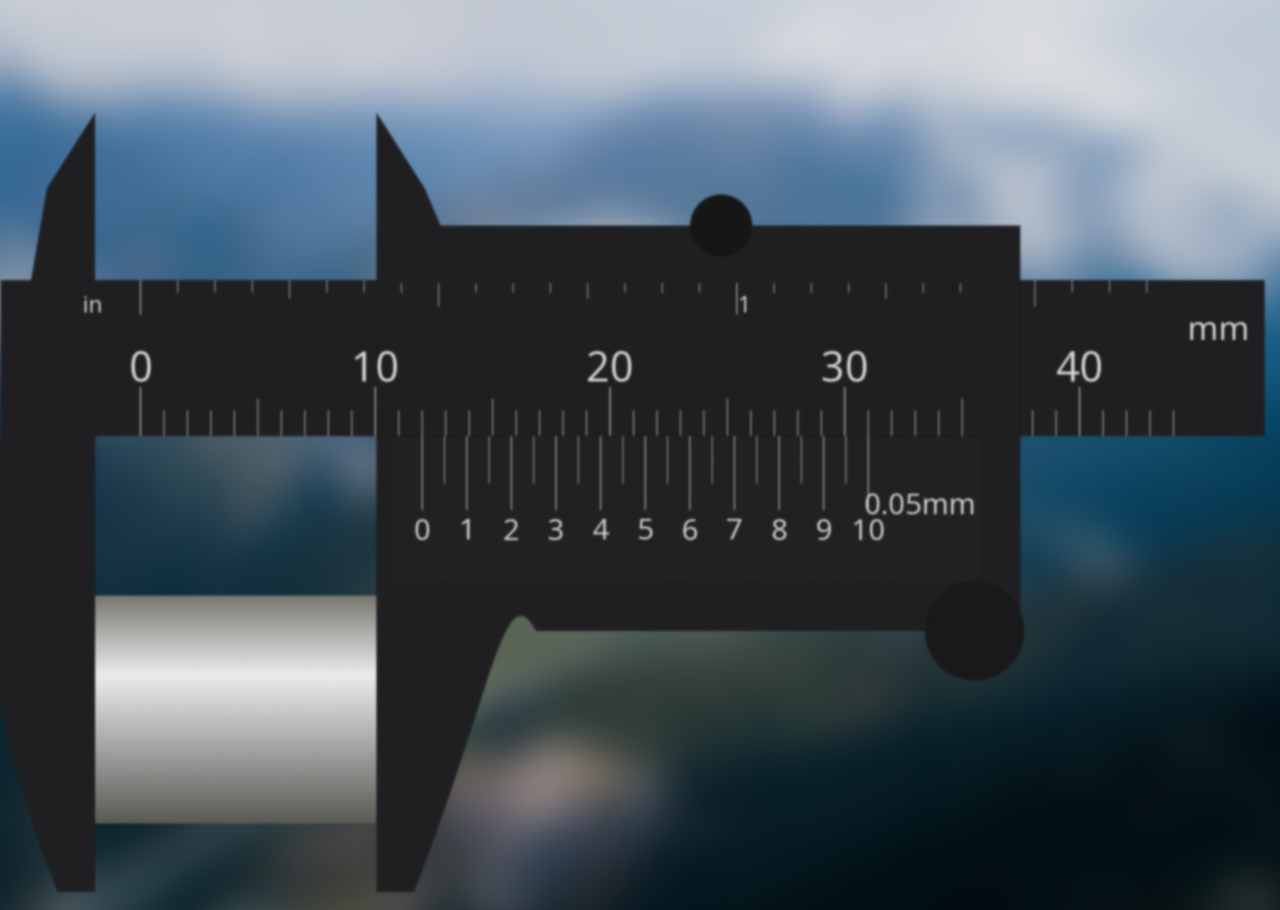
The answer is 12.0 mm
